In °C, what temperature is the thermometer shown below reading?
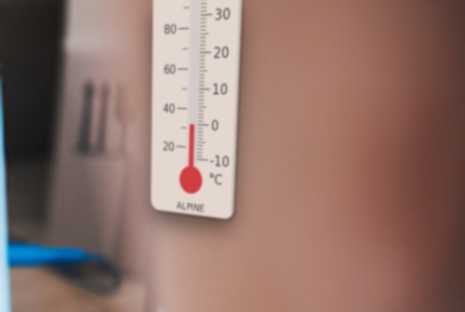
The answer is 0 °C
